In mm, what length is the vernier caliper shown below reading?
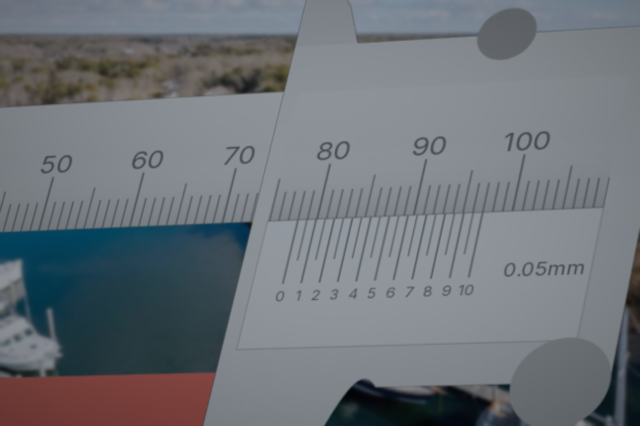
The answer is 78.0 mm
